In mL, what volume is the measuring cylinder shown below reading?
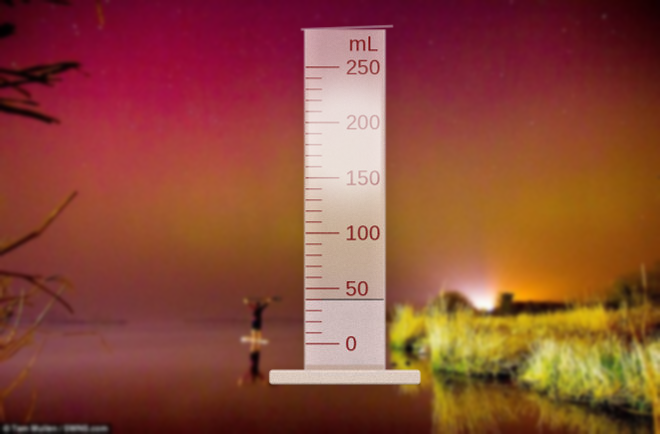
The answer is 40 mL
